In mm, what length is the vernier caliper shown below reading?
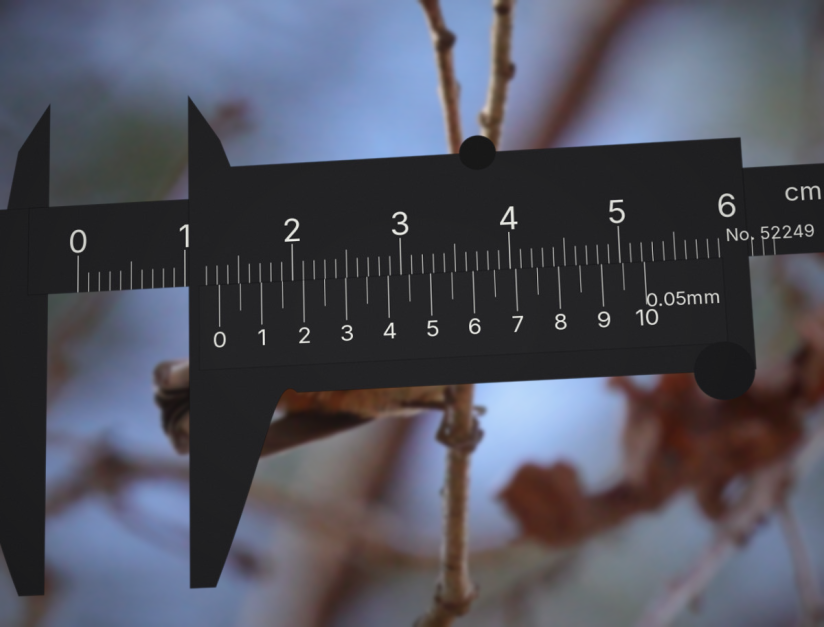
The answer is 13.2 mm
